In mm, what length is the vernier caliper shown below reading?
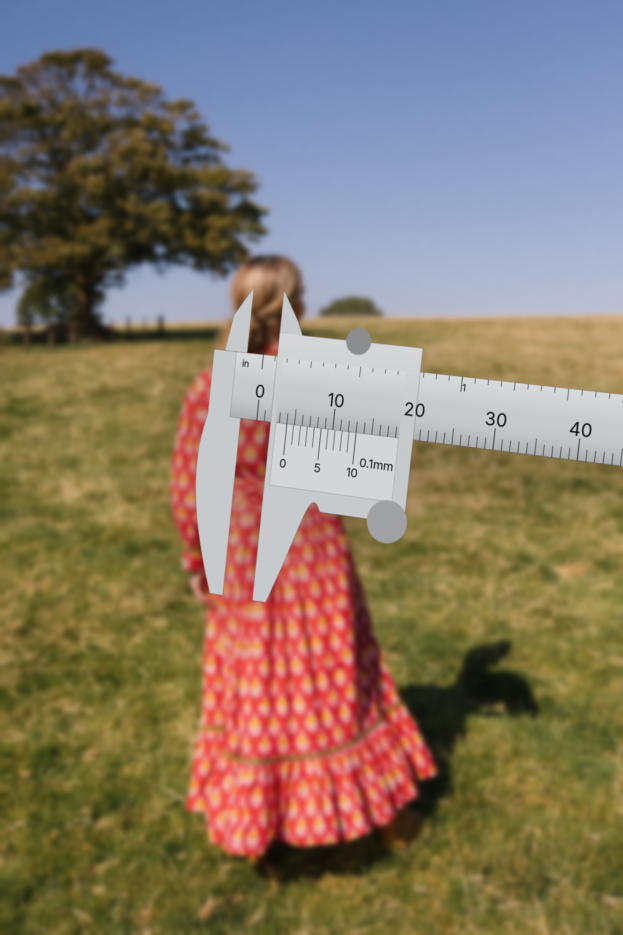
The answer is 4.0 mm
